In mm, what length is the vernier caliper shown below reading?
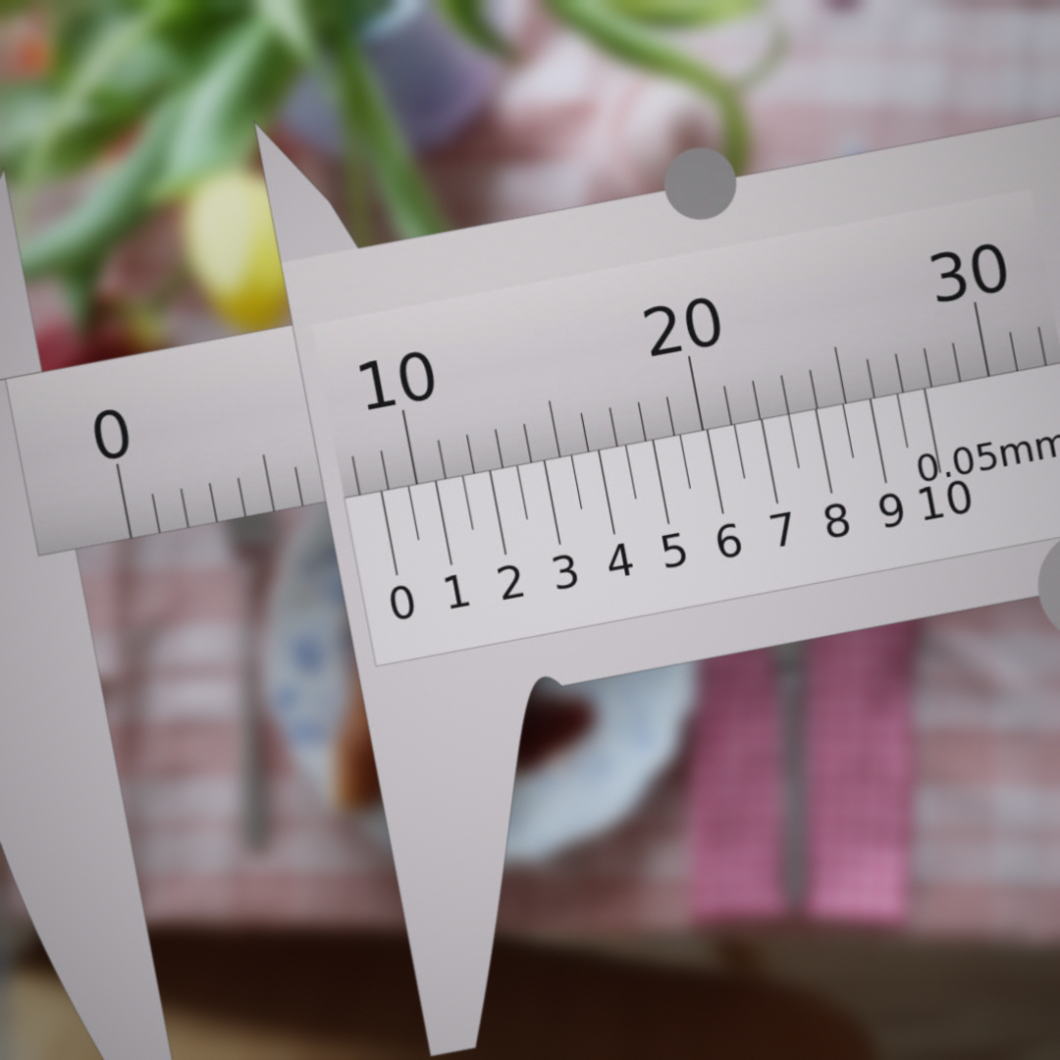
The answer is 8.75 mm
